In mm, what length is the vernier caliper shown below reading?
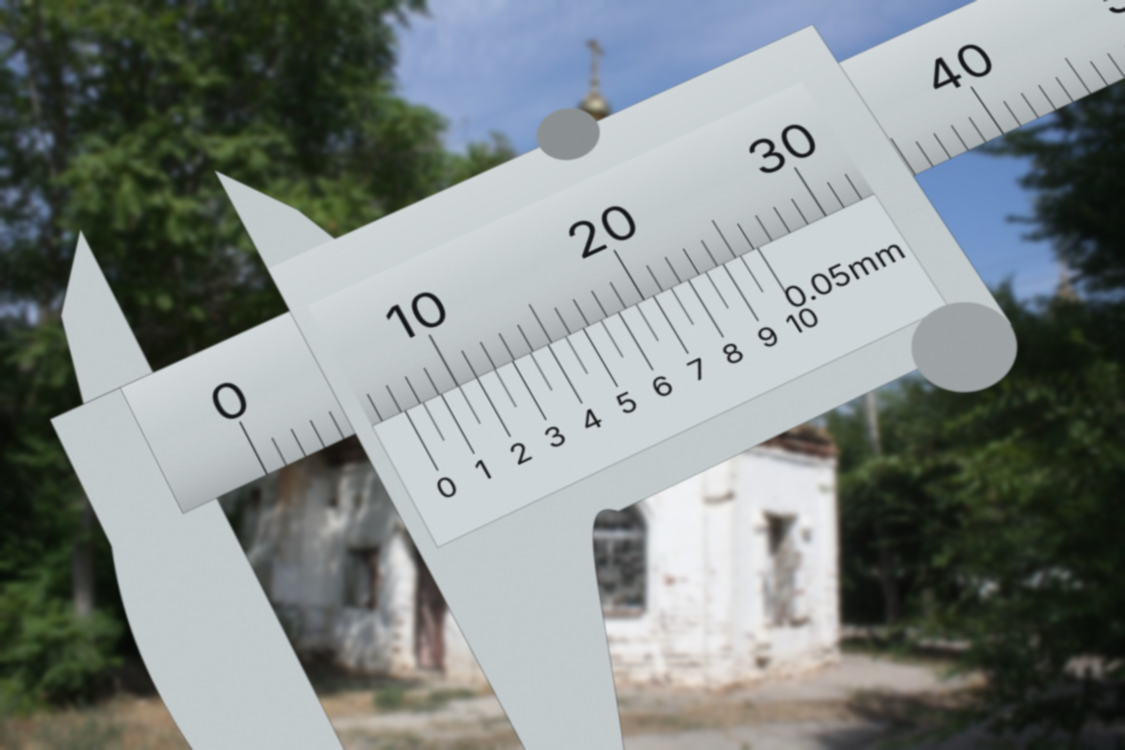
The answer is 7.2 mm
